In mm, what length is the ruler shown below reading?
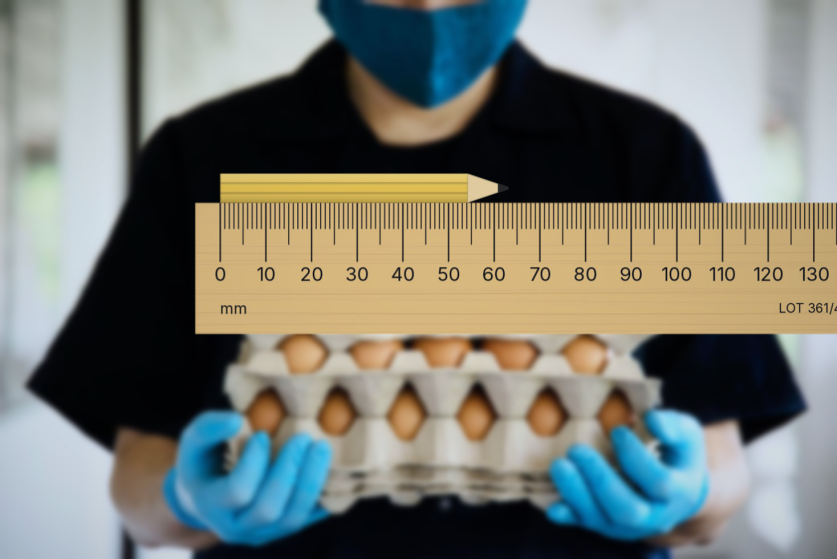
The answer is 63 mm
